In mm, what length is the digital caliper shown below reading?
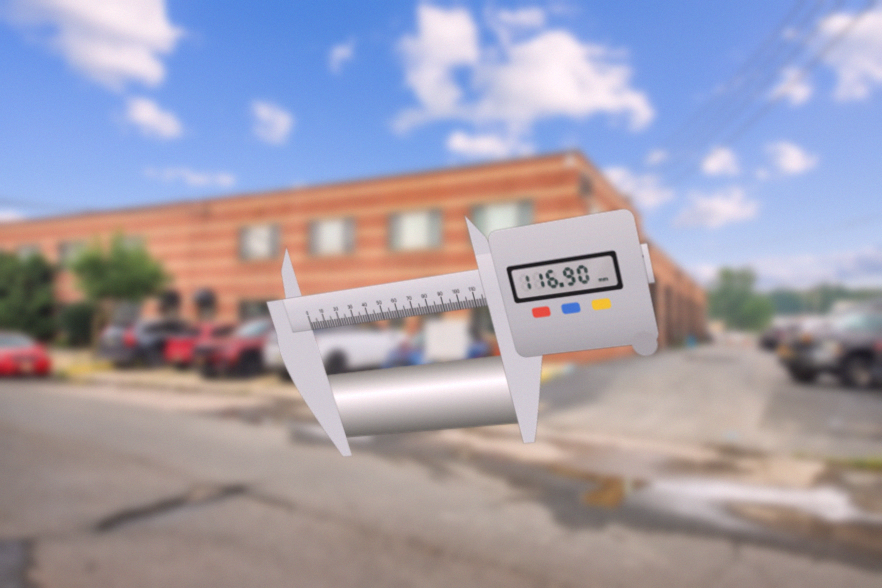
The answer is 116.90 mm
